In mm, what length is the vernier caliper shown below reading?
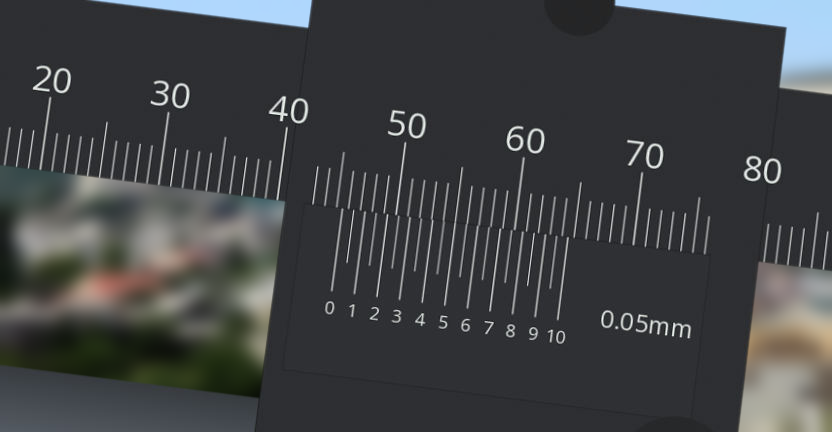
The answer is 45.5 mm
